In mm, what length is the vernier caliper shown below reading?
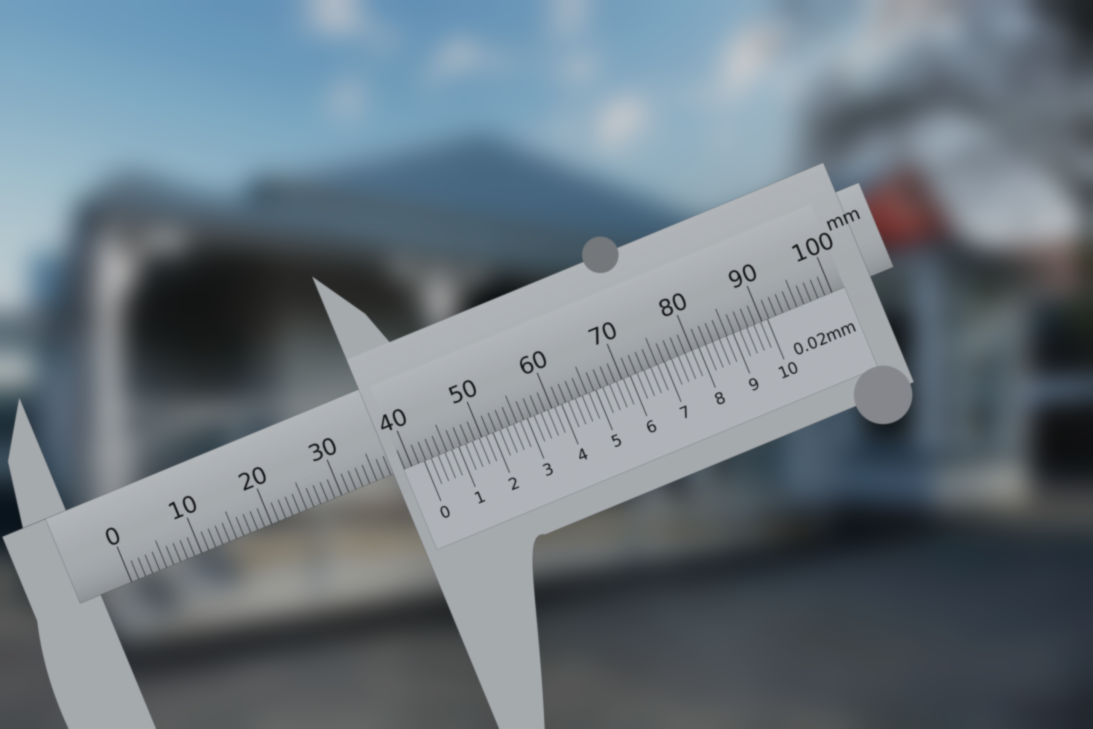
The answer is 41.8 mm
